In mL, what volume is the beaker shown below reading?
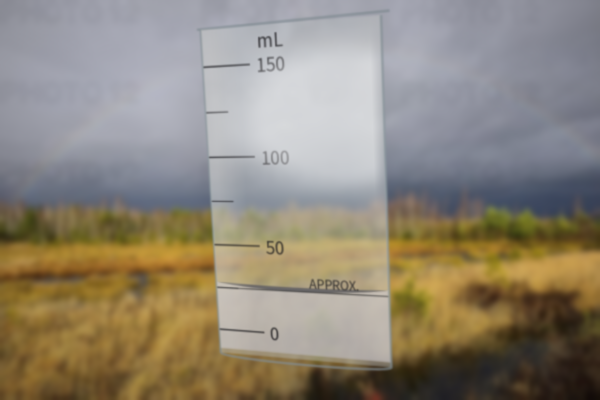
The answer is 25 mL
